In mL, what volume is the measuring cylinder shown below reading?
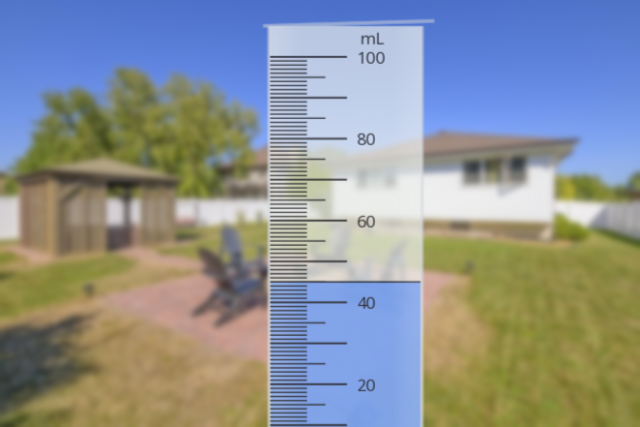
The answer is 45 mL
